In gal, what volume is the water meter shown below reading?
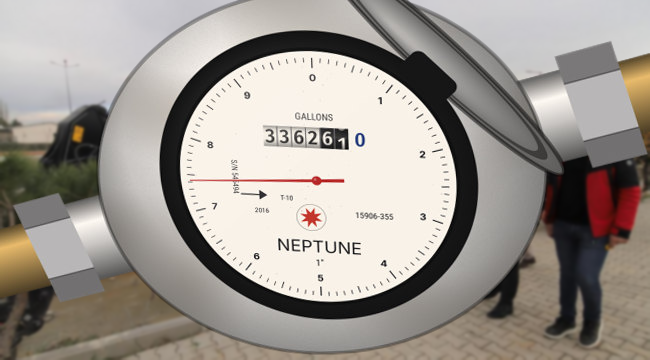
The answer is 3362607.4 gal
